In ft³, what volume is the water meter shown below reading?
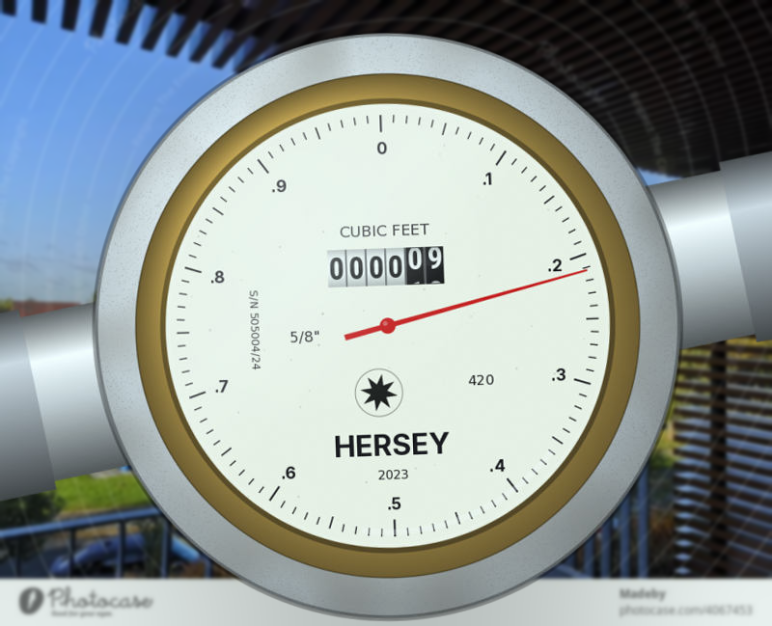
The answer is 9.21 ft³
